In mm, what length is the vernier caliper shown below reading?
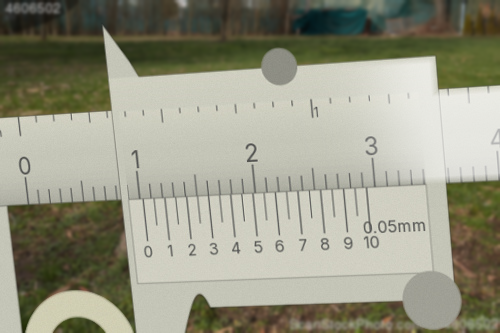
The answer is 10.3 mm
